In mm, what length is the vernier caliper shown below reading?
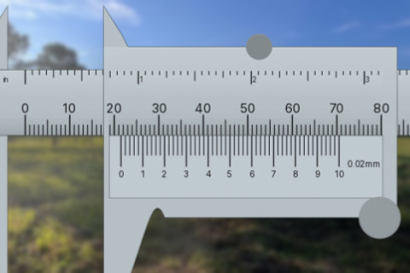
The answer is 21.5 mm
